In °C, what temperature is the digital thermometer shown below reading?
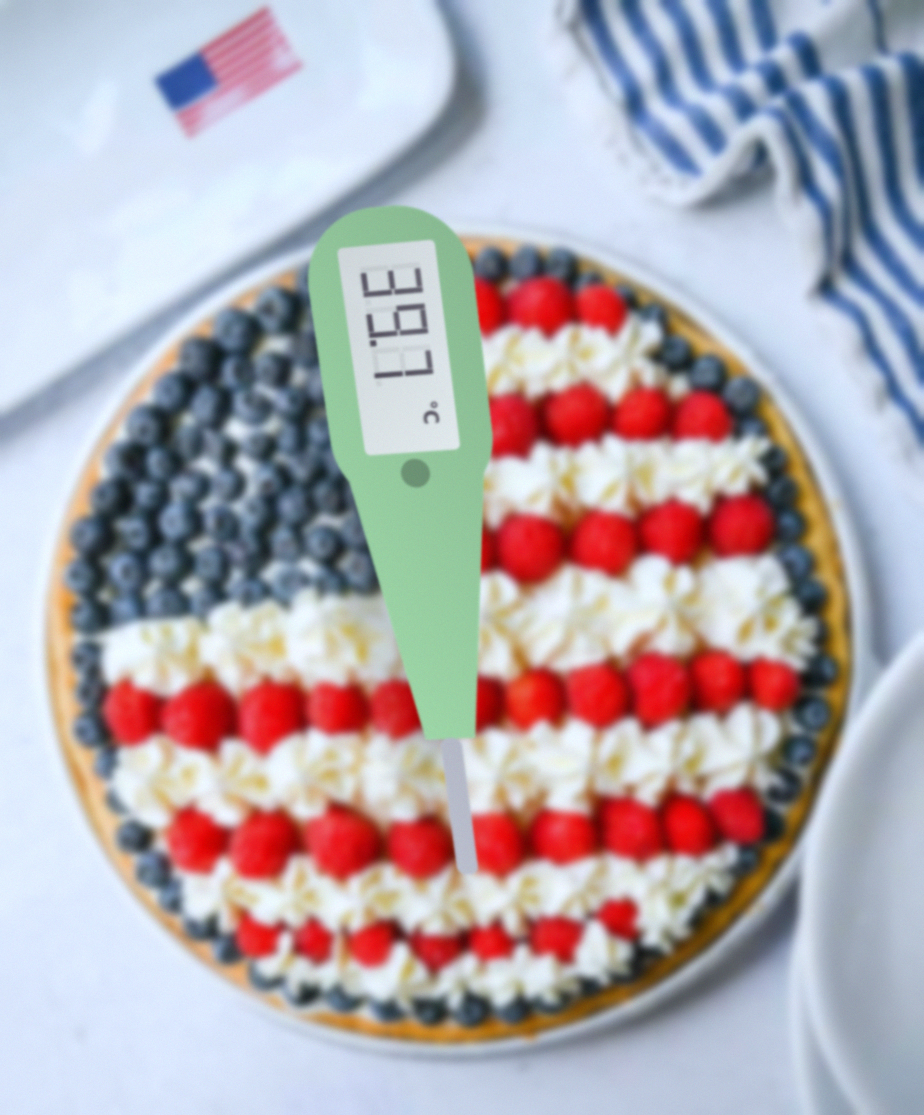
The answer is 39.7 °C
